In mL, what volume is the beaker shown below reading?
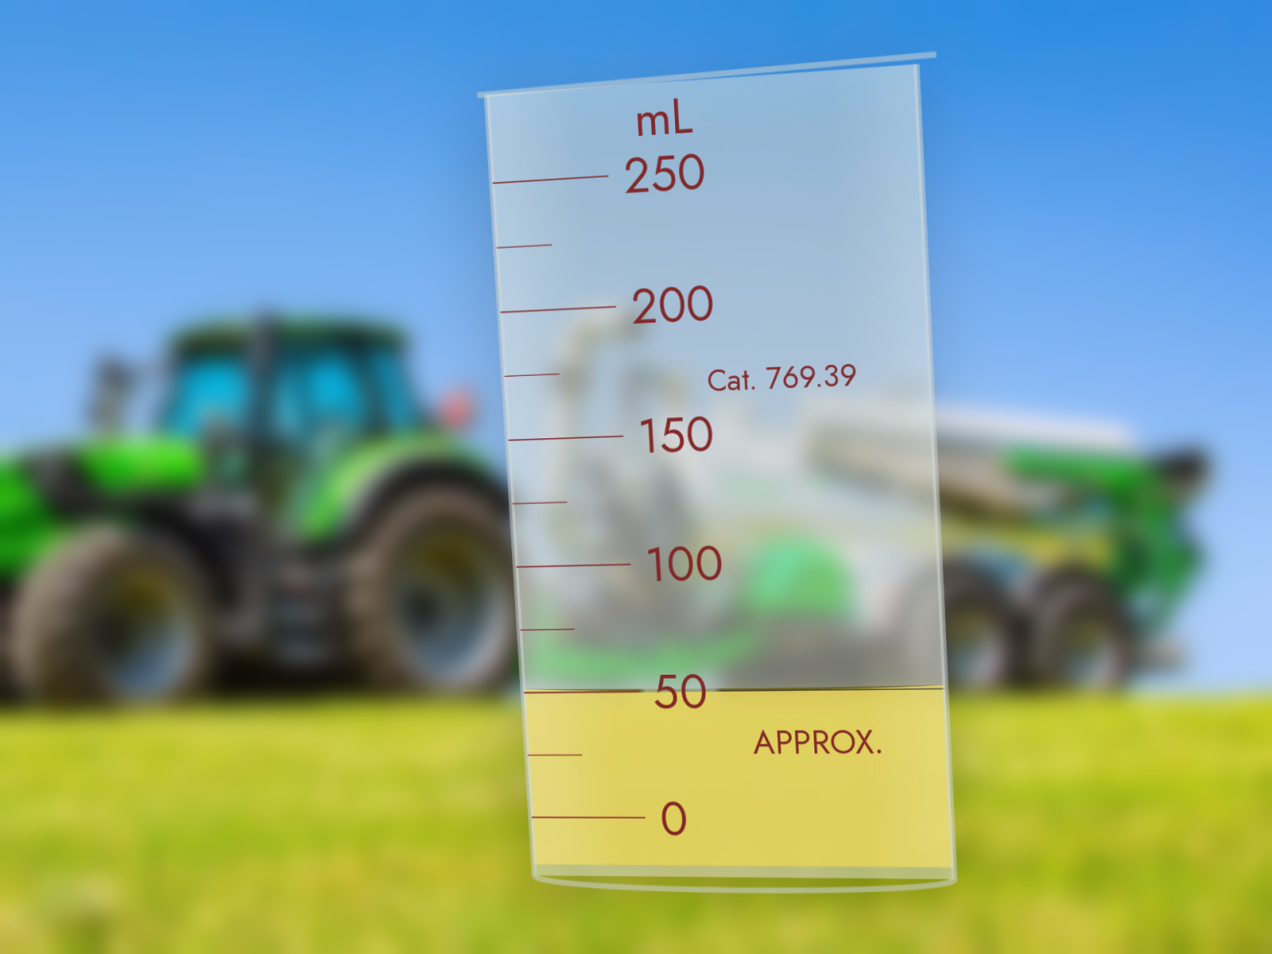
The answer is 50 mL
